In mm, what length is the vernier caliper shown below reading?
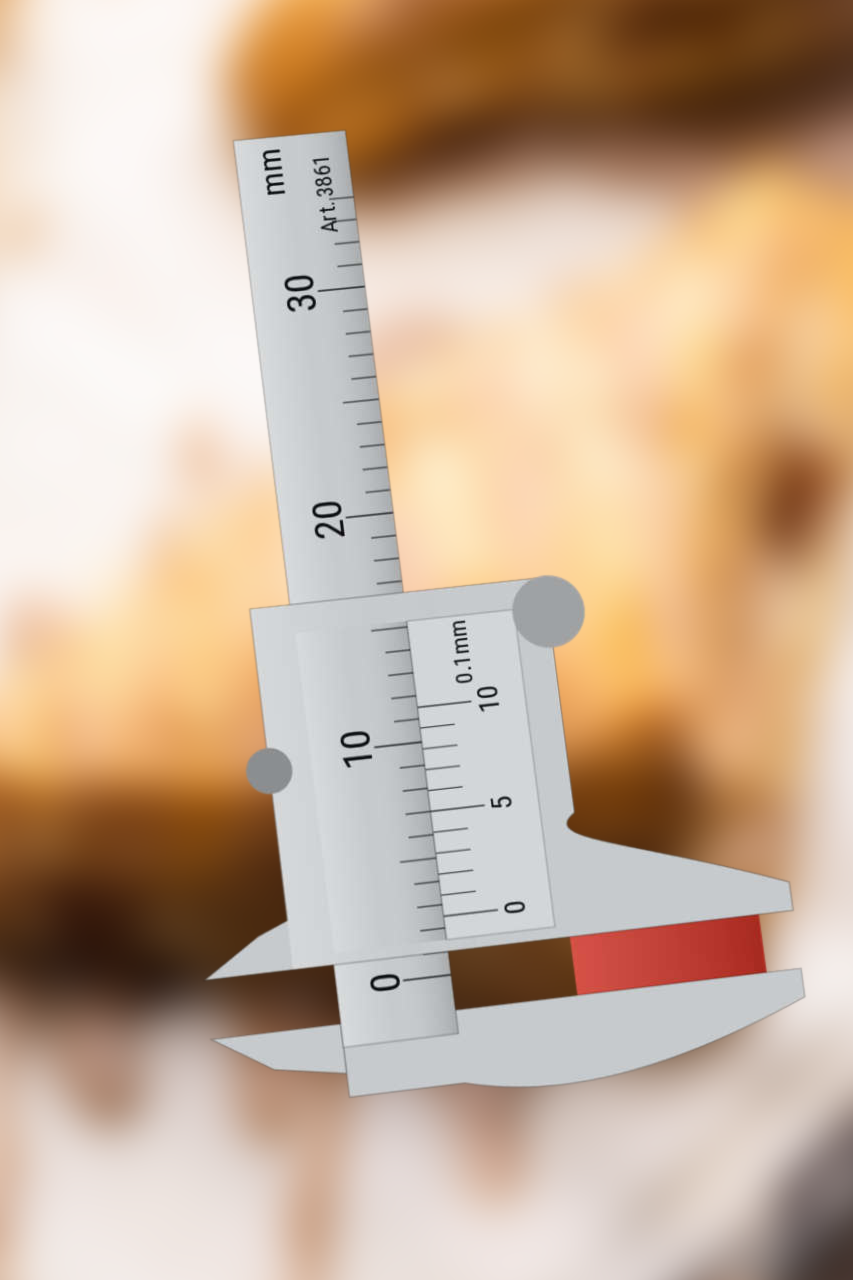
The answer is 2.5 mm
